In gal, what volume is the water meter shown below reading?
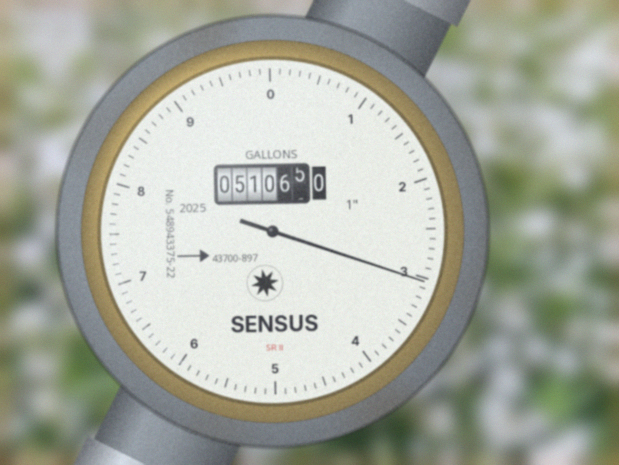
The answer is 510653.0 gal
